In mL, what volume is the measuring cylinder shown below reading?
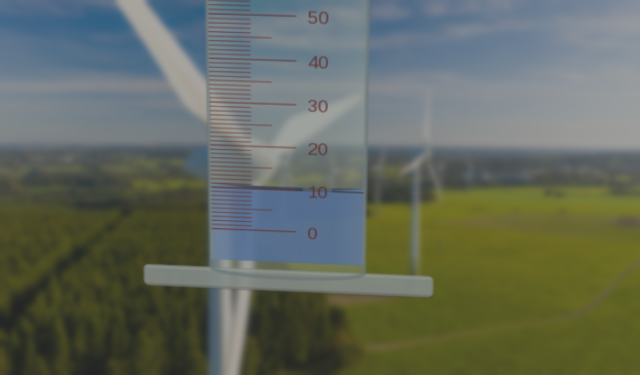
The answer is 10 mL
